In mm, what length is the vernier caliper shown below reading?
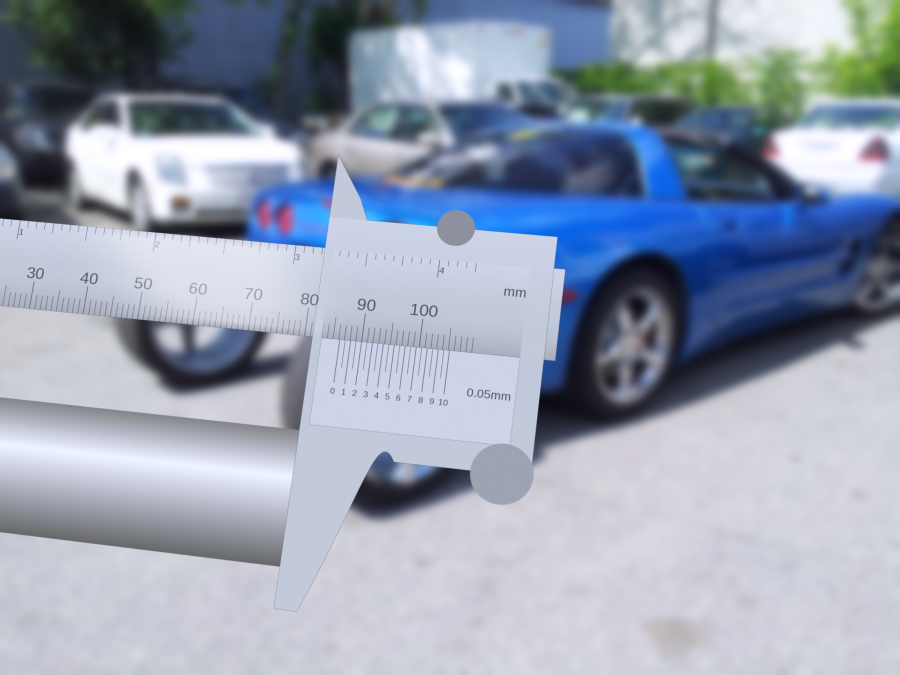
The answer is 86.2 mm
